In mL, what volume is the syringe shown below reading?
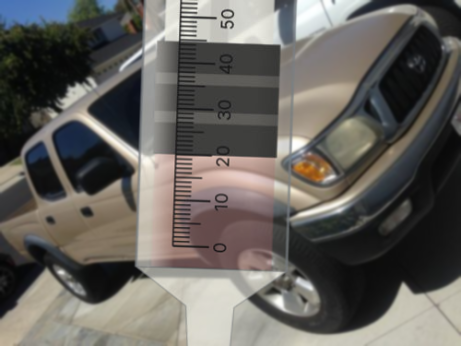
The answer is 20 mL
